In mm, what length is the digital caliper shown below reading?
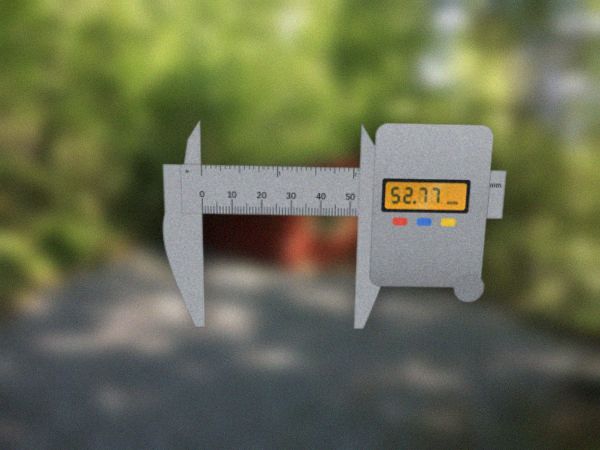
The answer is 52.77 mm
